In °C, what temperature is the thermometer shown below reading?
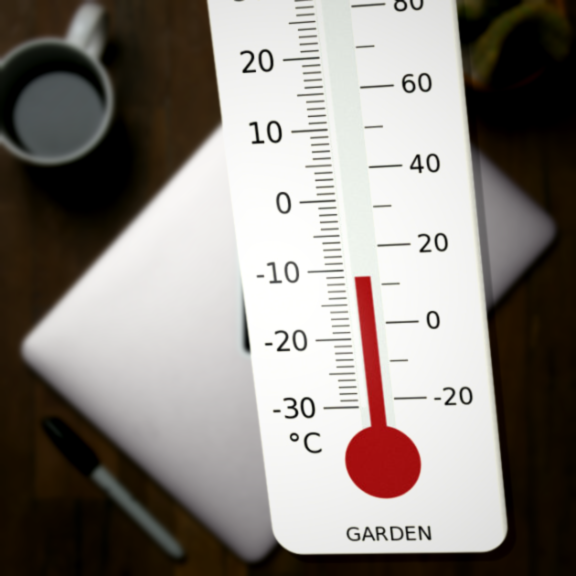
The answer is -11 °C
